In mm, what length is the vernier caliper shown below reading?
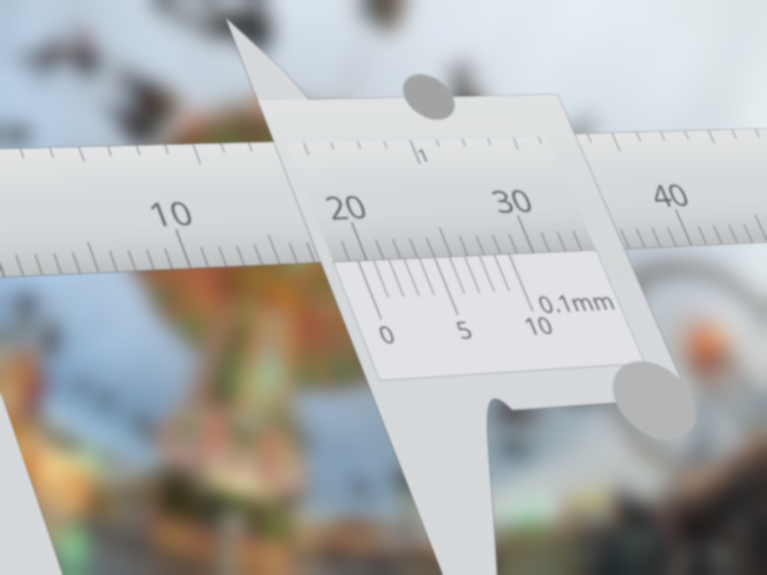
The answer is 19.5 mm
